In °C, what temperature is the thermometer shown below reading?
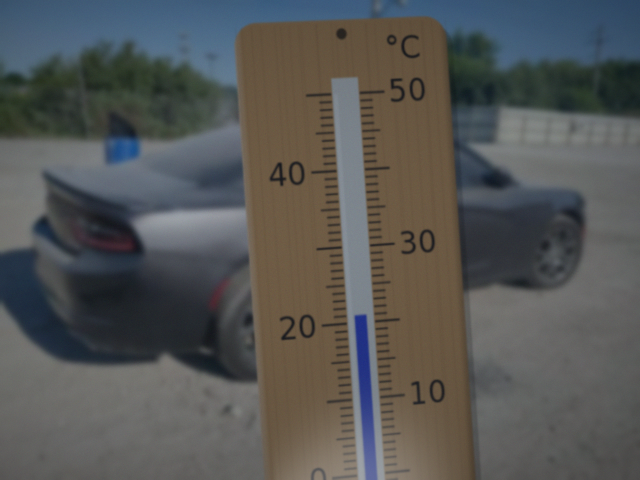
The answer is 21 °C
